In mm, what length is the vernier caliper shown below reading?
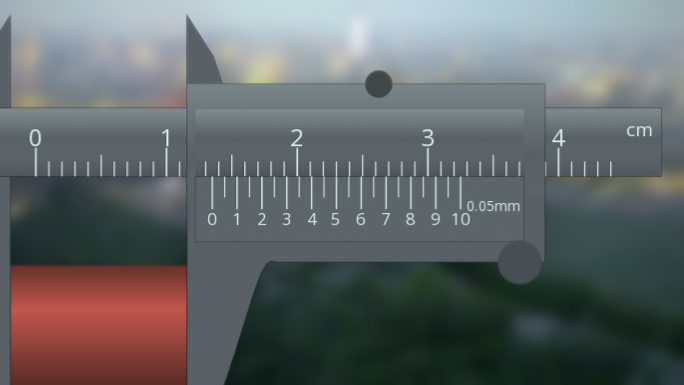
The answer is 13.5 mm
